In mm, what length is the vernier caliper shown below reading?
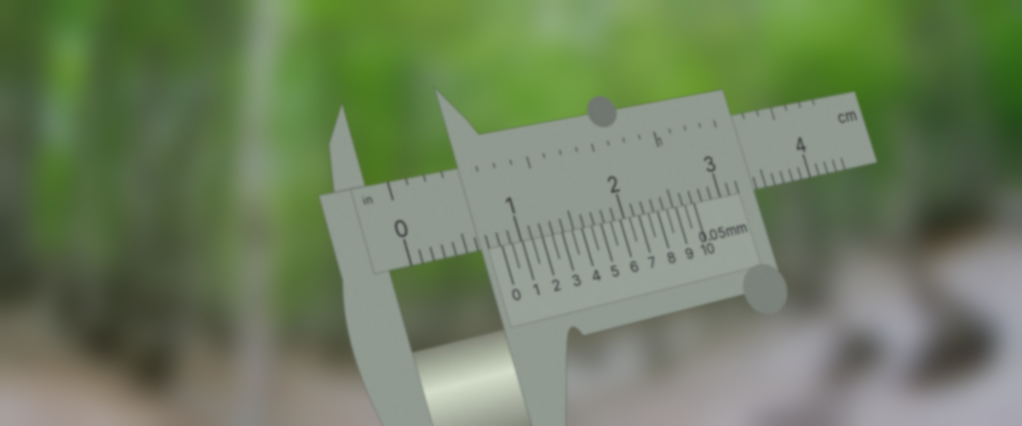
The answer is 8.2 mm
